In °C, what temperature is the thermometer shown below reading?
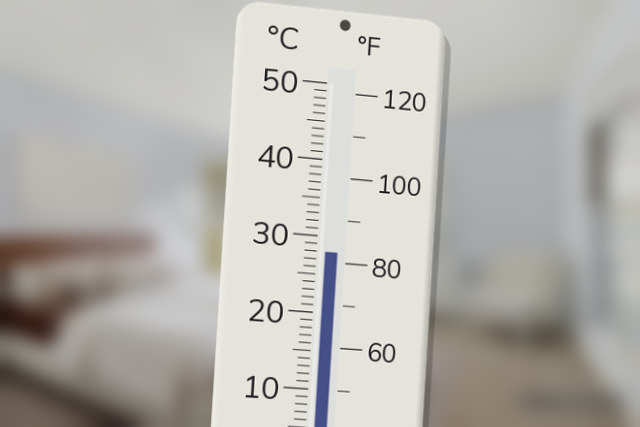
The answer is 28 °C
